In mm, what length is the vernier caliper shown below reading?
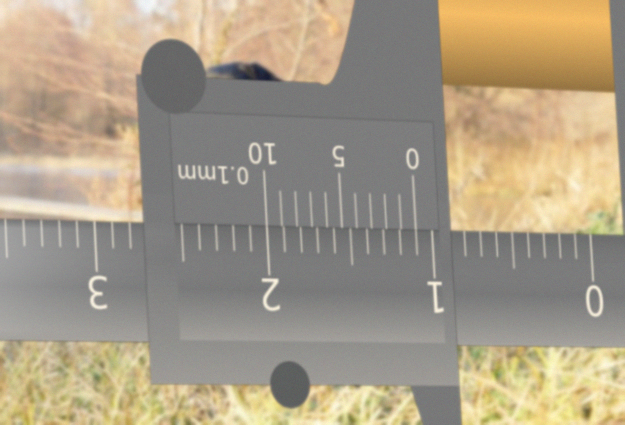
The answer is 11.0 mm
